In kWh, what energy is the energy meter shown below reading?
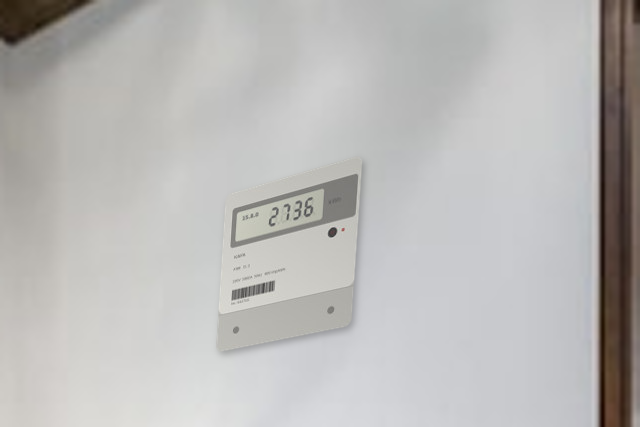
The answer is 2736 kWh
